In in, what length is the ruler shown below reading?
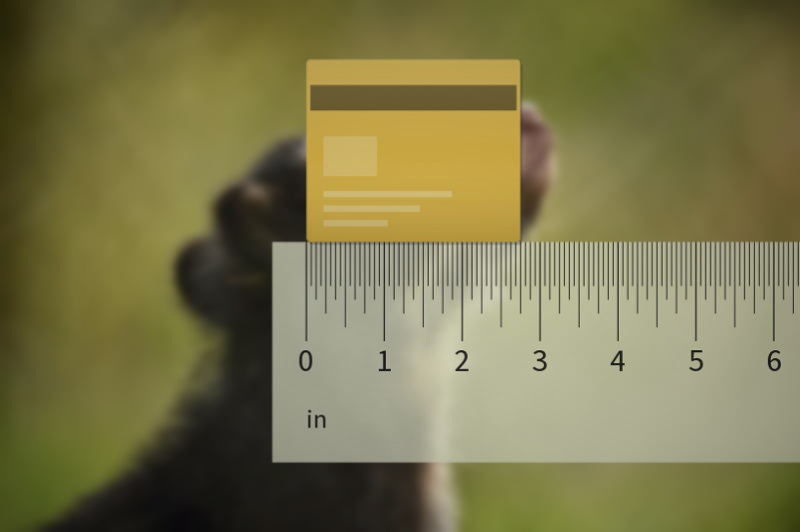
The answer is 2.75 in
